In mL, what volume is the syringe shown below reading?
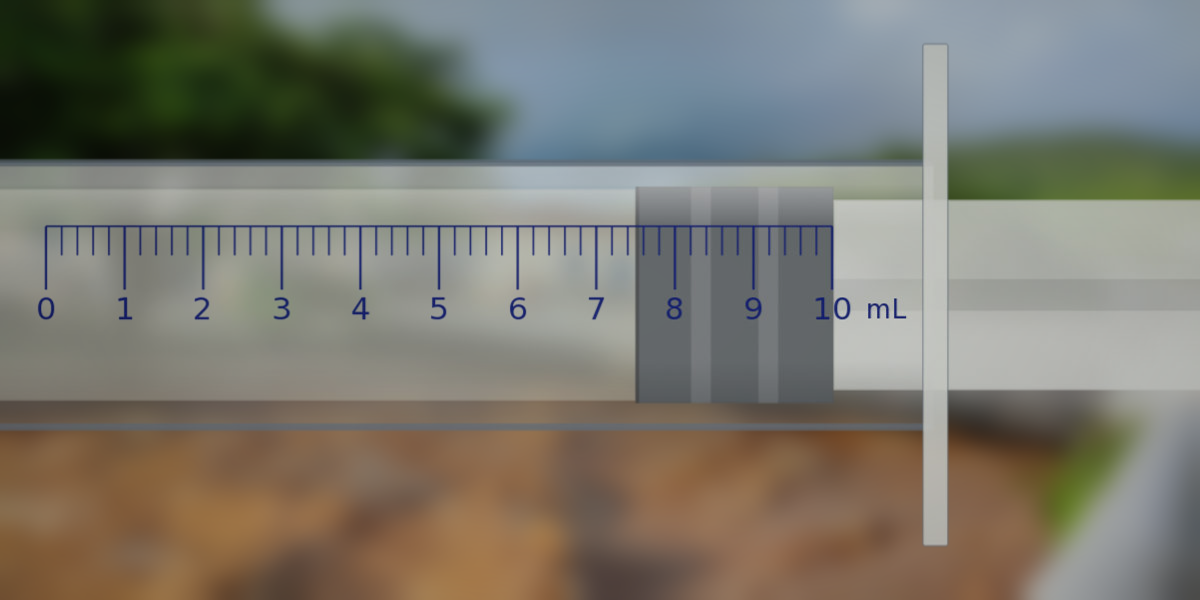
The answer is 7.5 mL
